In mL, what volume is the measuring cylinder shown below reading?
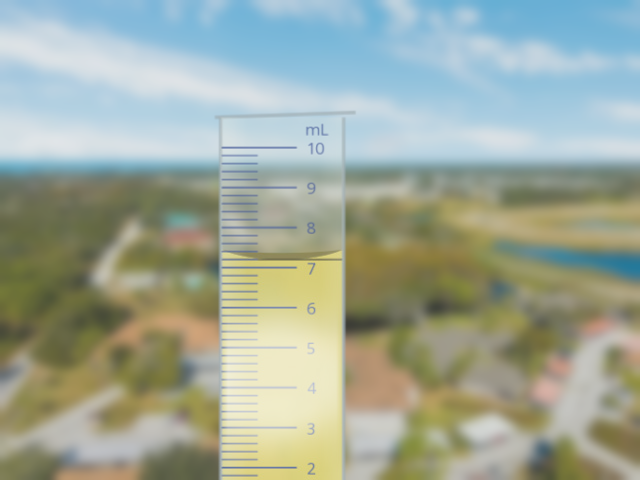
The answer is 7.2 mL
